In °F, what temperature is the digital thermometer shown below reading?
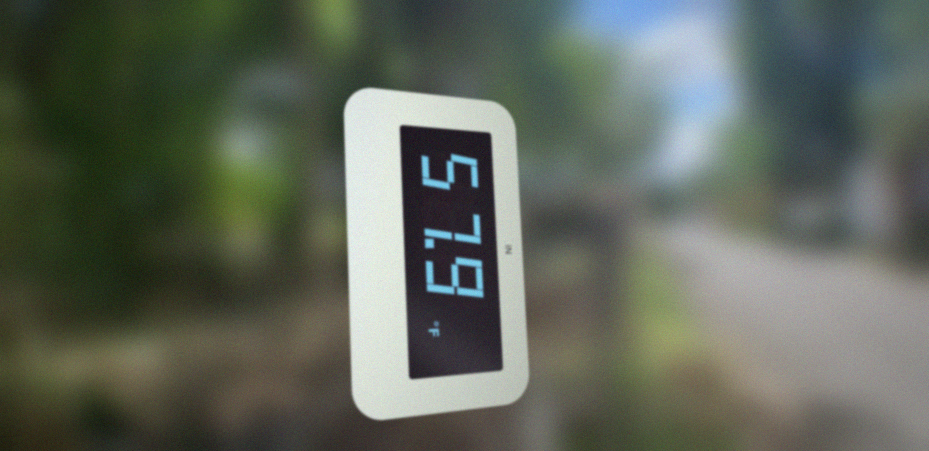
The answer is 57.9 °F
